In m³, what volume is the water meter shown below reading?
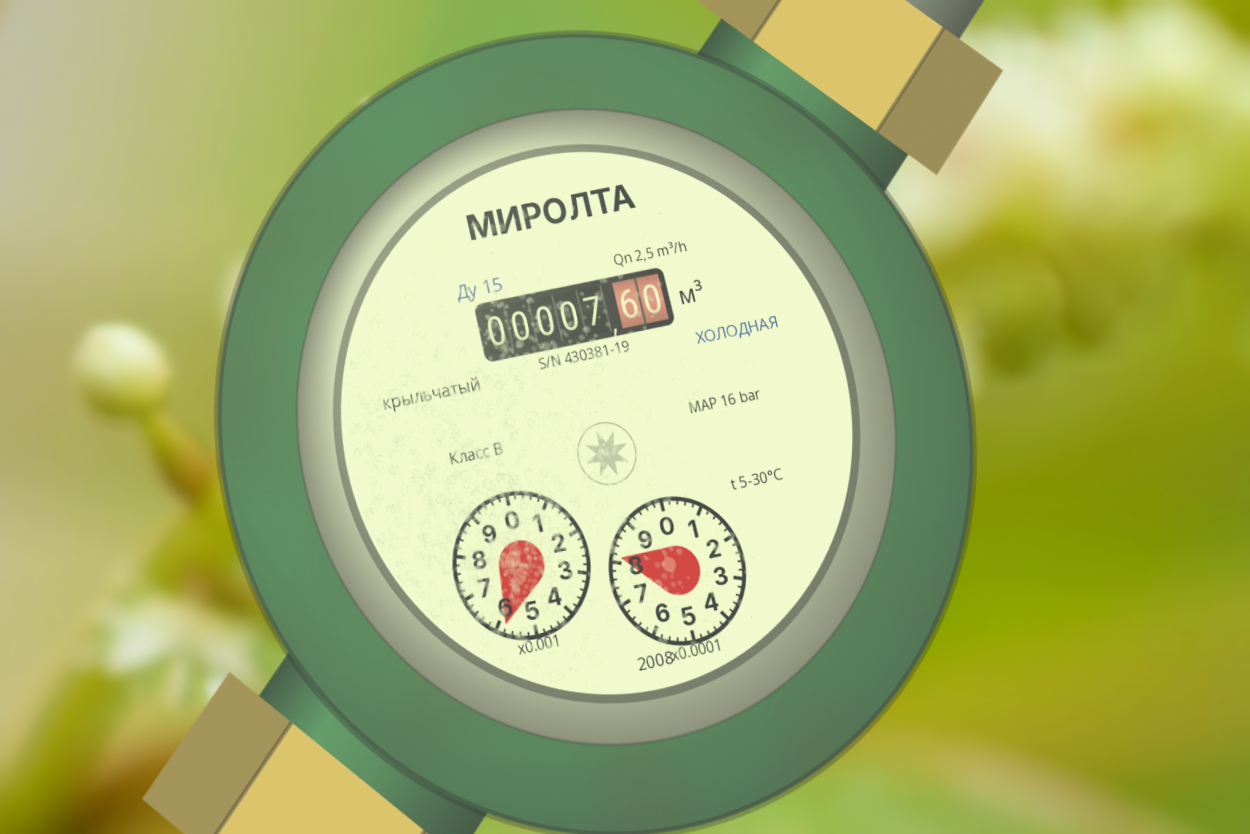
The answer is 7.6058 m³
